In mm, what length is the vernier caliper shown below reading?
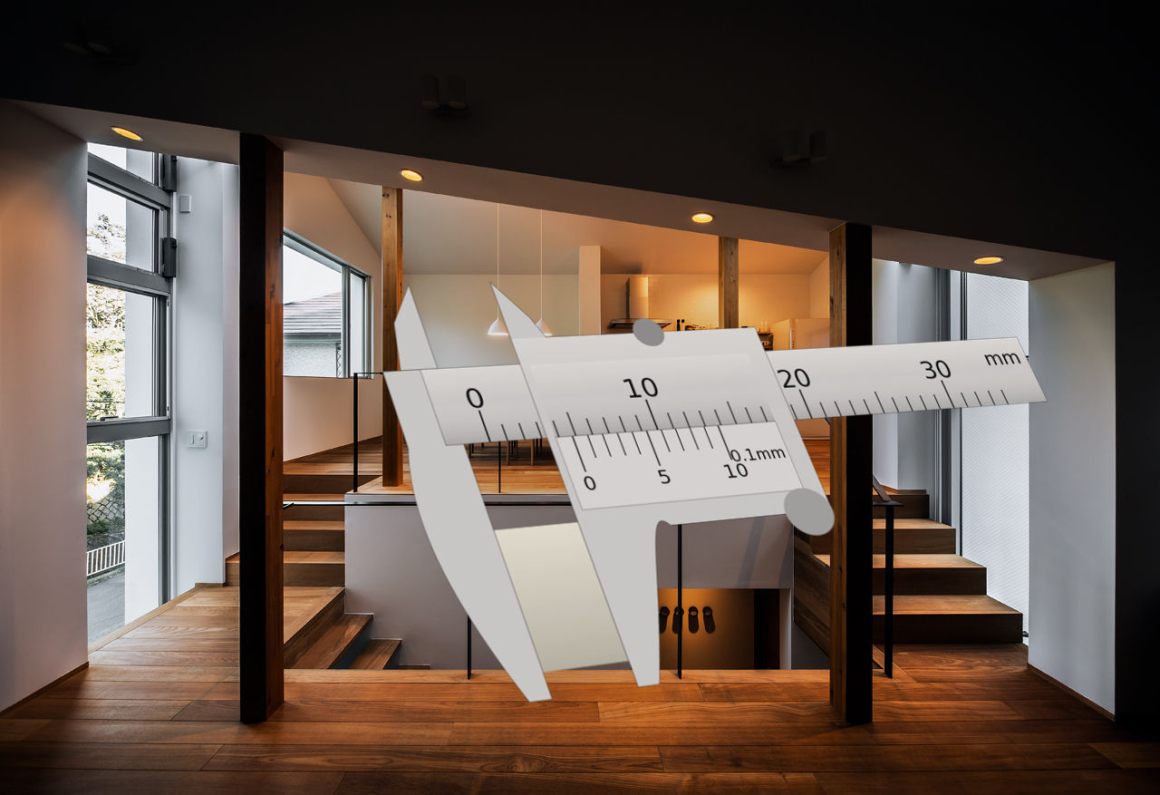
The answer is 4.8 mm
